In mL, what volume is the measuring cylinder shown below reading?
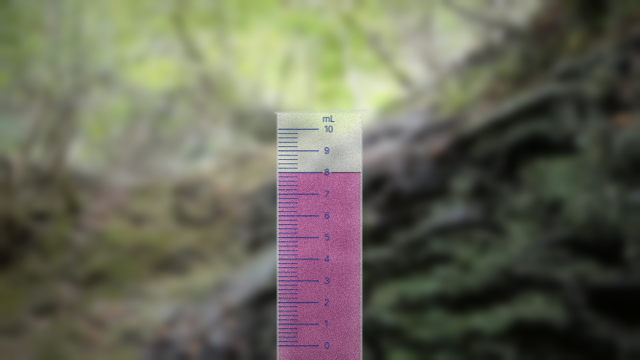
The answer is 8 mL
